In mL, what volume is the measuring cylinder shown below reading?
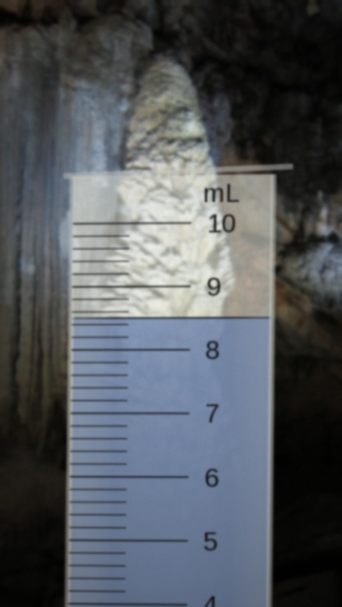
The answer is 8.5 mL
